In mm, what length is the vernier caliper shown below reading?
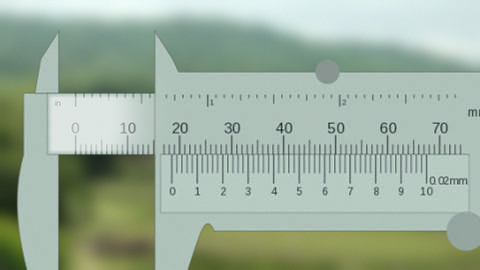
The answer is 18.5 mm
